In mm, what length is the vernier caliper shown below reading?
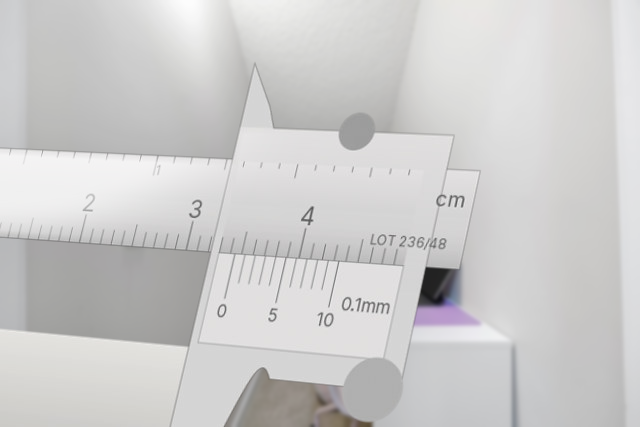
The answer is 34.4 mm
